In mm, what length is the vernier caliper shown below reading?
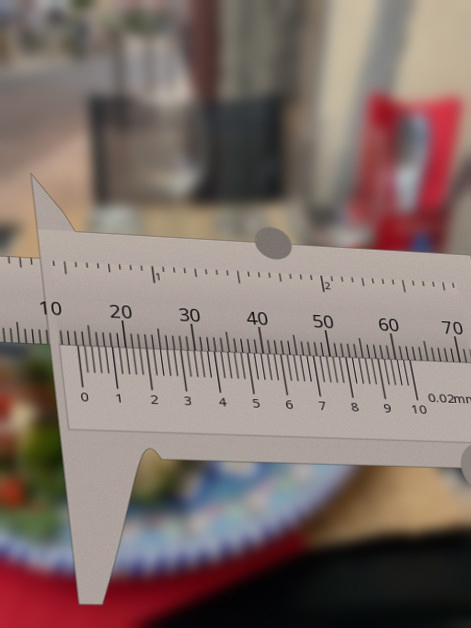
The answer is 13.2 mm
